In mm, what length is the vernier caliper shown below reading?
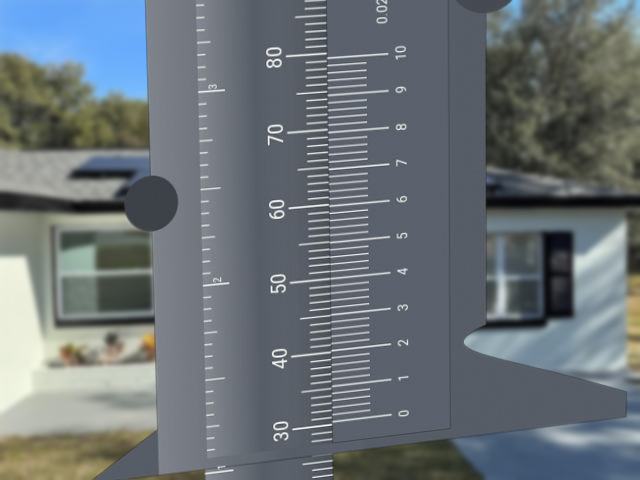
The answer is 30.4 mm
